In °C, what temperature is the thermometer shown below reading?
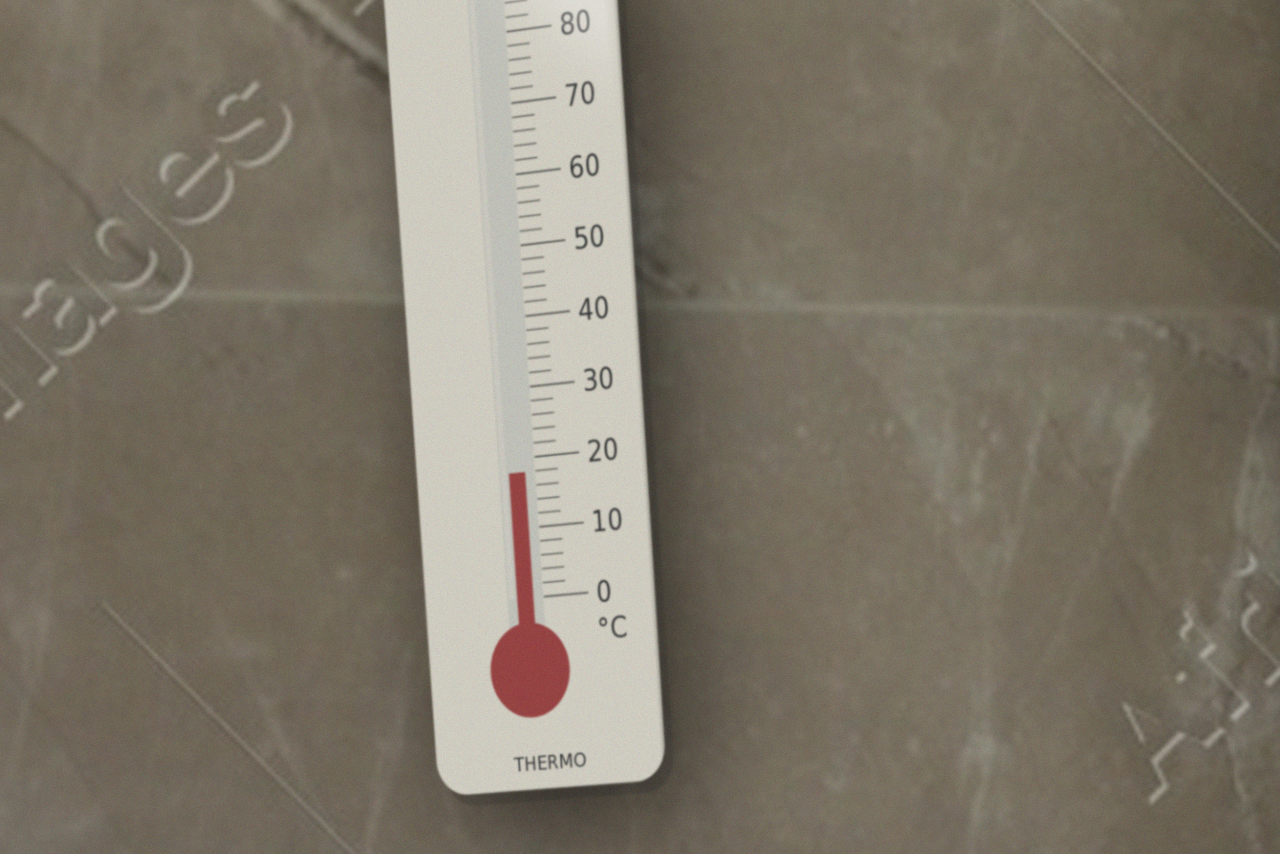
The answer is 18 °C
